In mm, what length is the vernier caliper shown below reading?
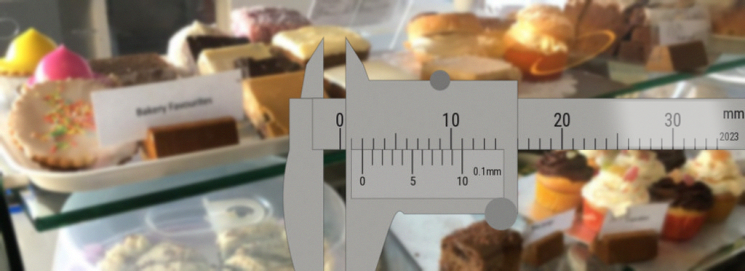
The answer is 2.0 mm
